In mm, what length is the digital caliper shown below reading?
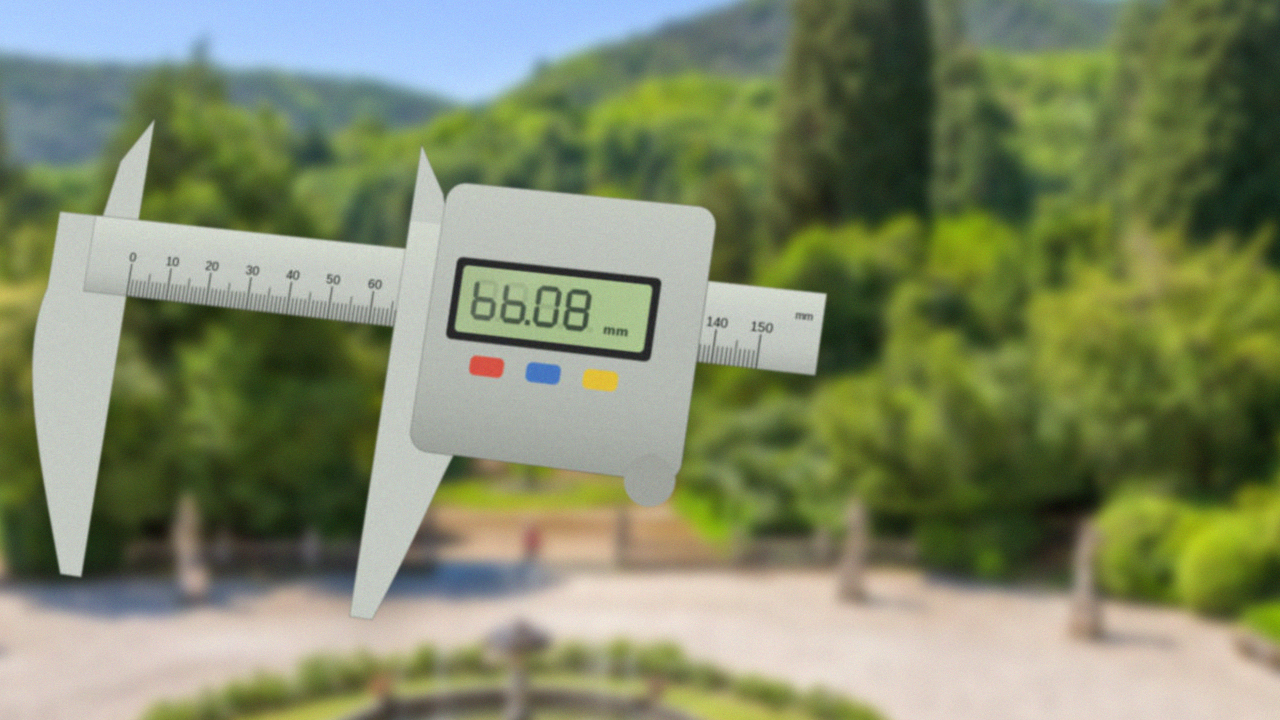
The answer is 66.08 mm
